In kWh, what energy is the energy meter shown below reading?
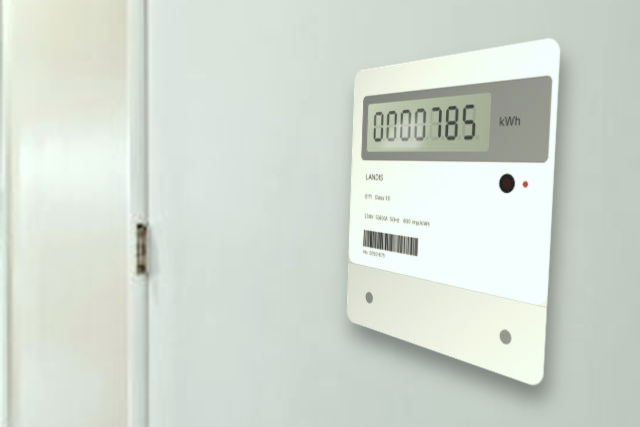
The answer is 785 kWh
